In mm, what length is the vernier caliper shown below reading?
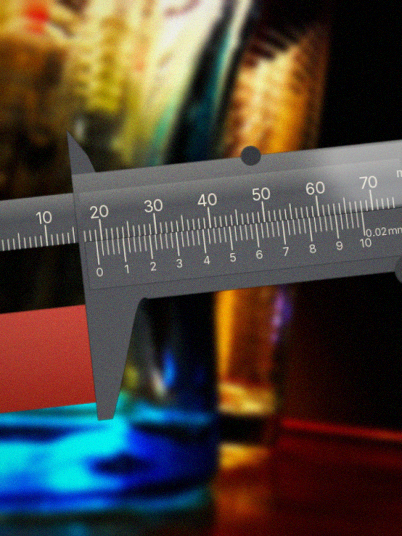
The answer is 19.0 mm
